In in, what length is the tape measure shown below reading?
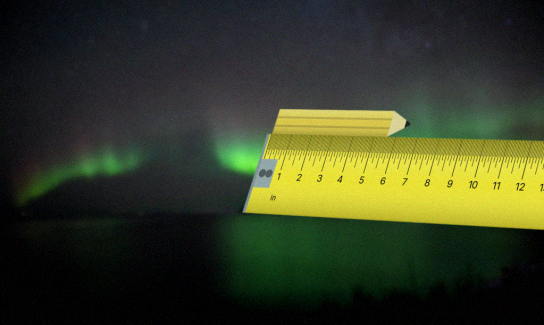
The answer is 6.5 in
